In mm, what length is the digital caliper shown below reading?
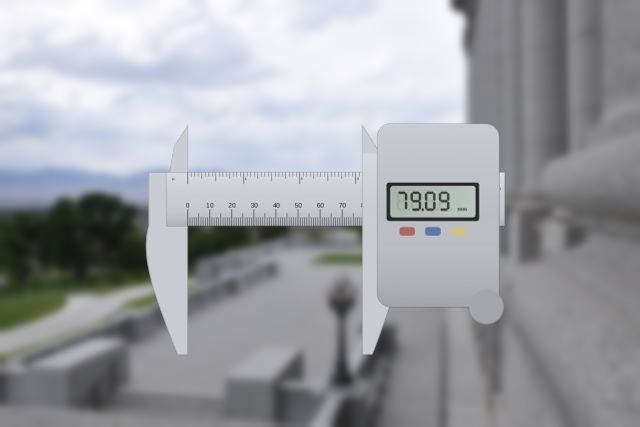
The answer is 79.09 mm
